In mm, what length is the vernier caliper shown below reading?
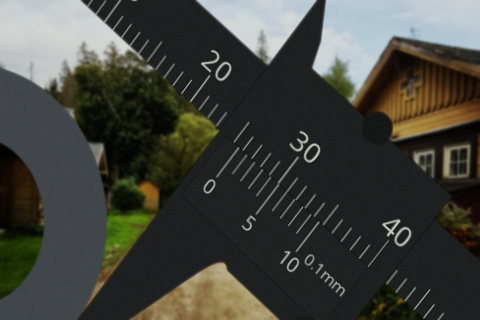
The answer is 25.6 mm
